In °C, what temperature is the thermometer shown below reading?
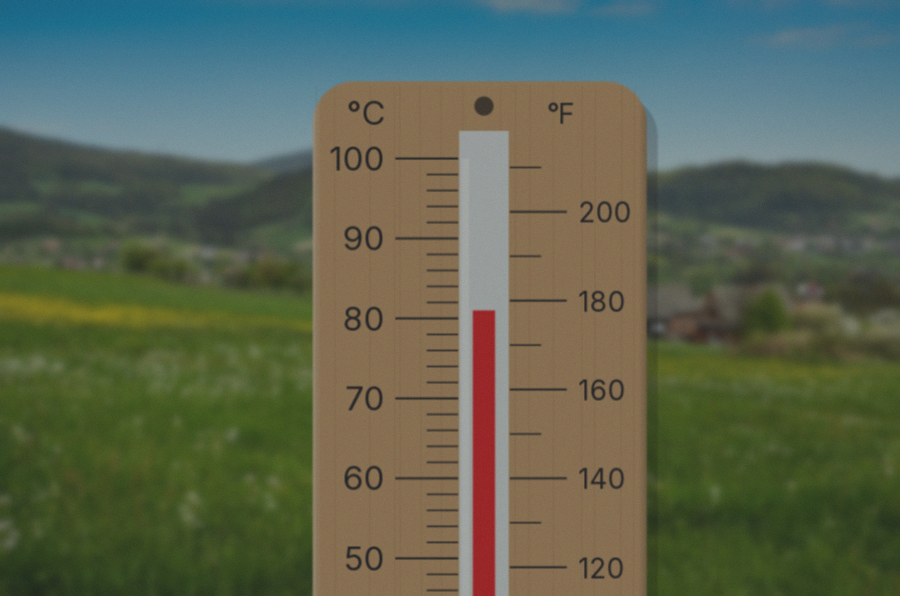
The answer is 81 °C
